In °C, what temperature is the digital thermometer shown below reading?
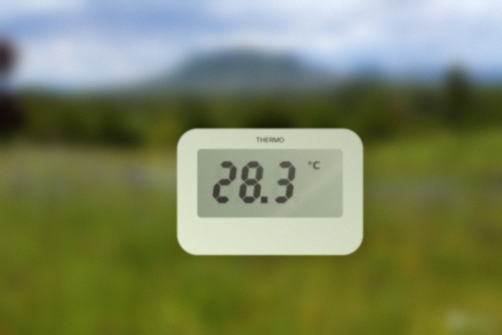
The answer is 28.3 °C
